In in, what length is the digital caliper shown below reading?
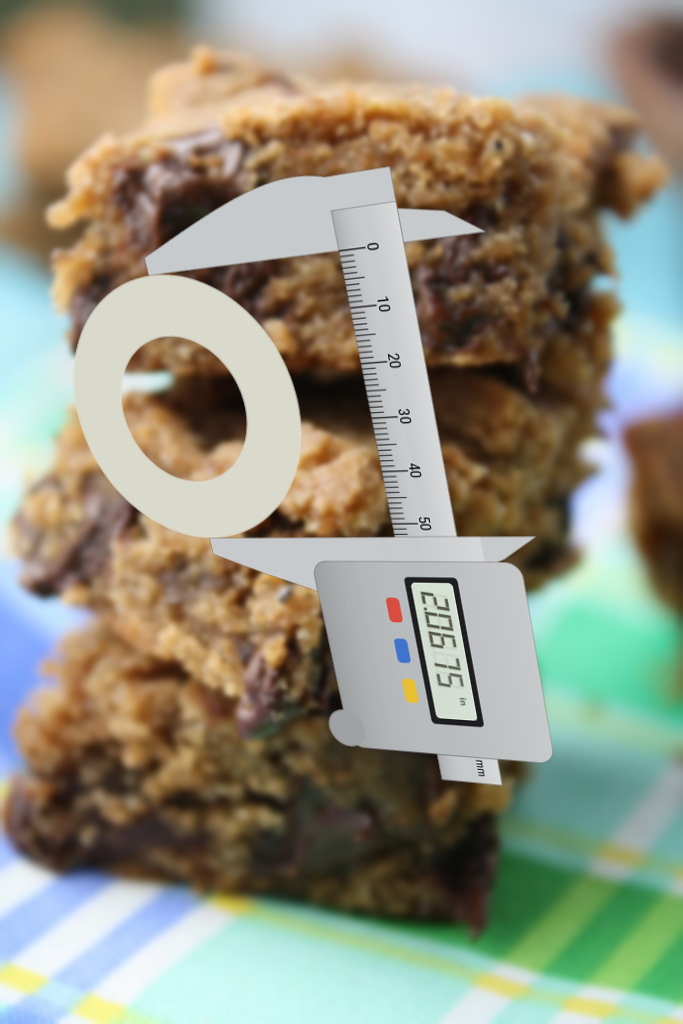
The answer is 2.0675 in
